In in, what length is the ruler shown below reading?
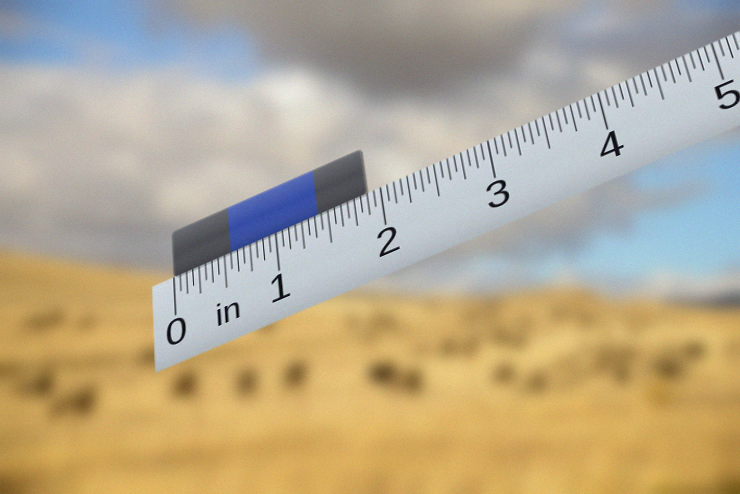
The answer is 1.875 in
